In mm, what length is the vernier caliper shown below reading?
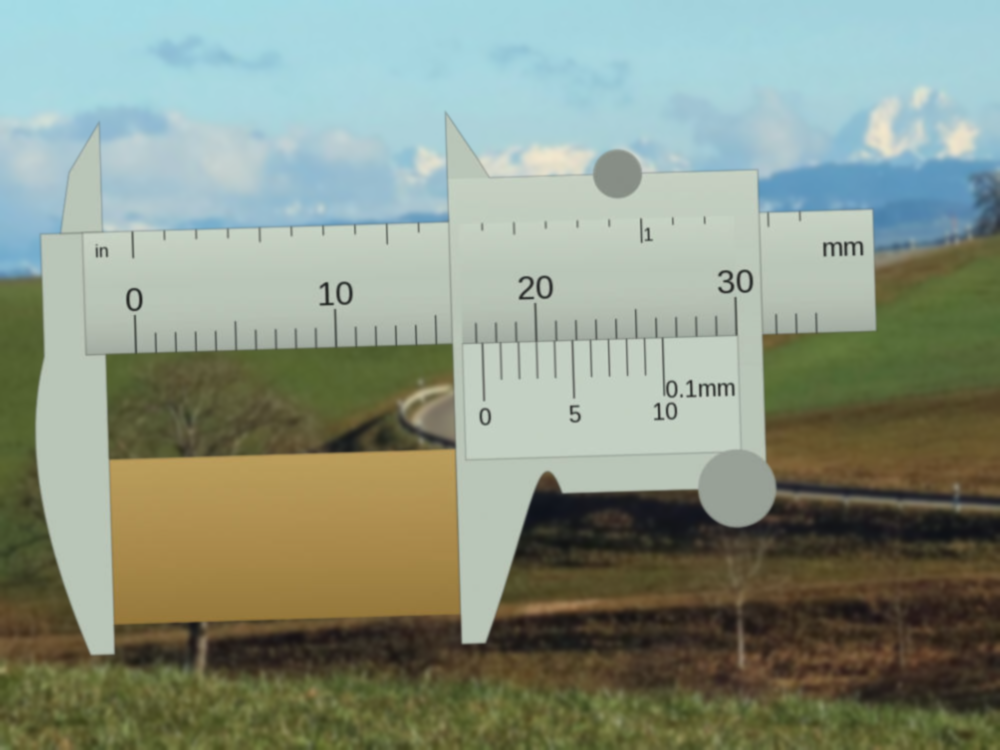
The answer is 17.3 mm
